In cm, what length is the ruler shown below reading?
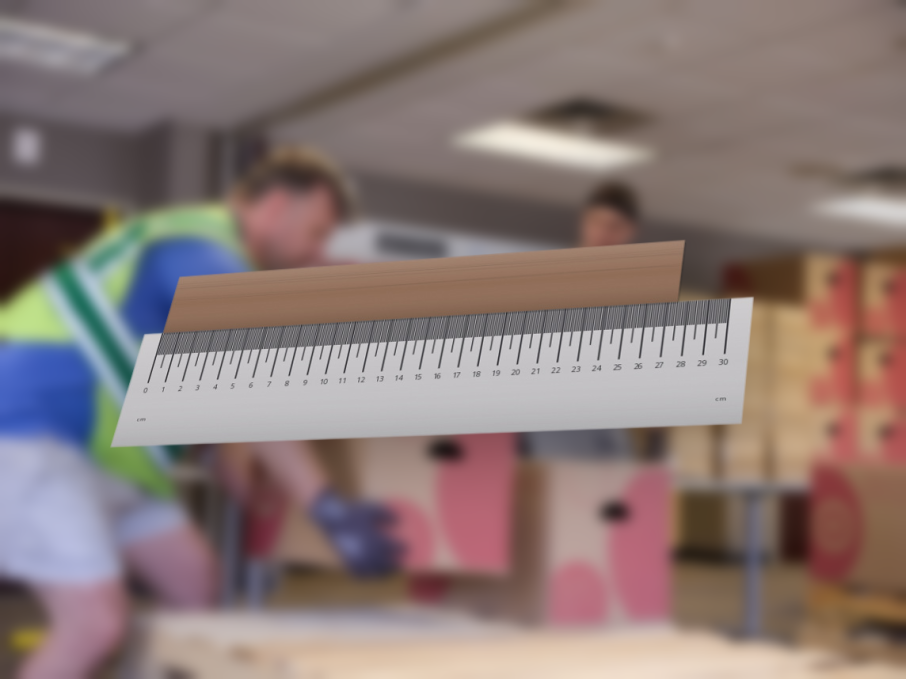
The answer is 27.5 cm
